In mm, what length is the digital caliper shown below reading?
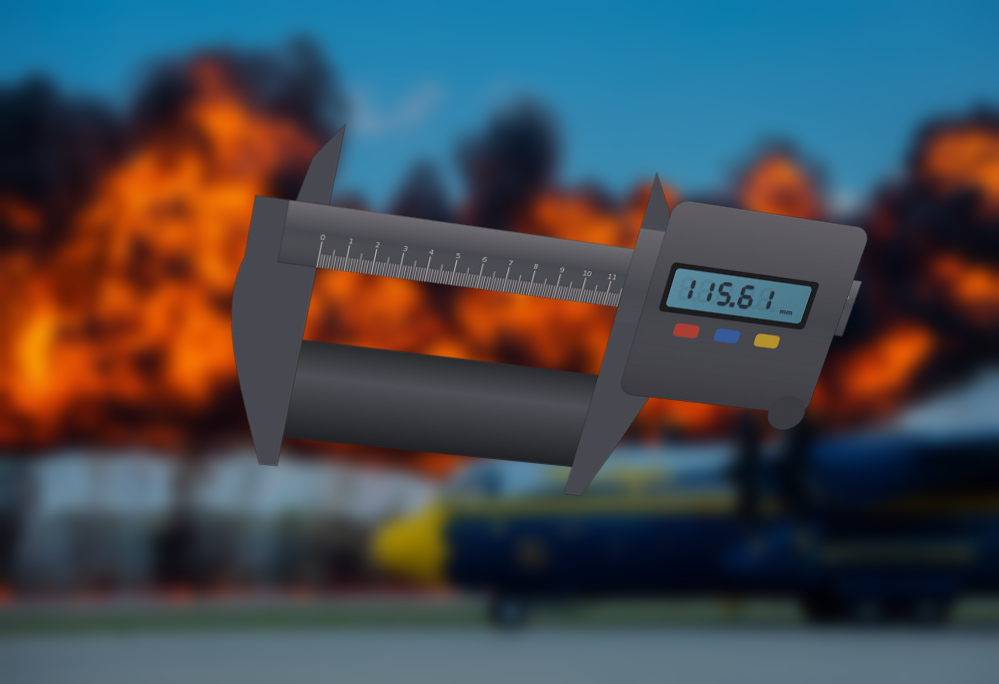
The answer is 115.61 mm
